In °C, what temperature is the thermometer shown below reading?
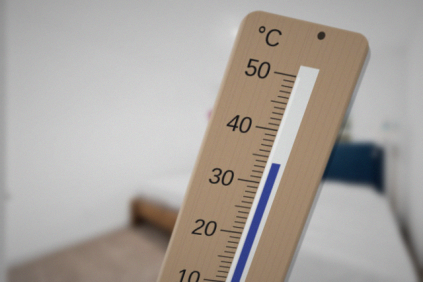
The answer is 34 °C
